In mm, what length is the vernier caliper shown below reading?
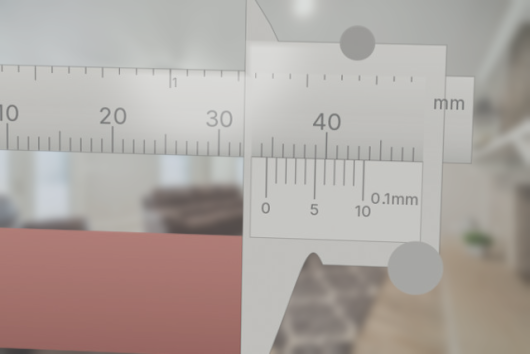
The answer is 34.5 mm
